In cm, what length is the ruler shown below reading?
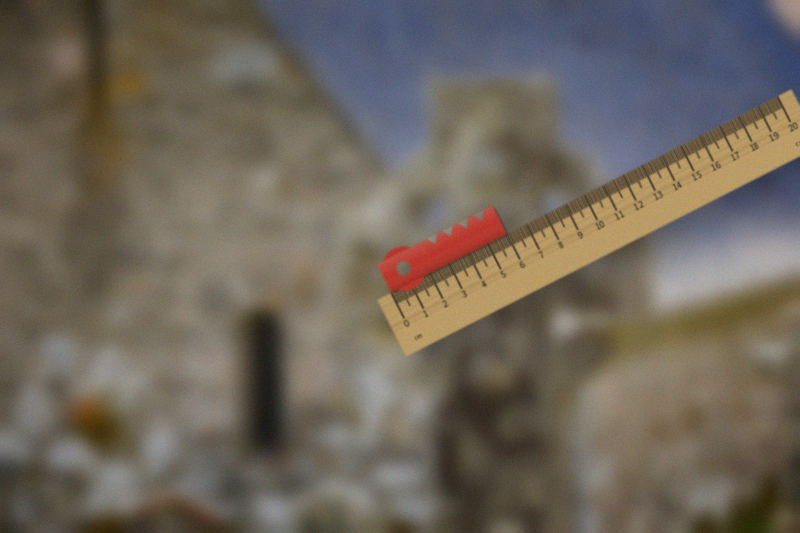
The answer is 6 cm
